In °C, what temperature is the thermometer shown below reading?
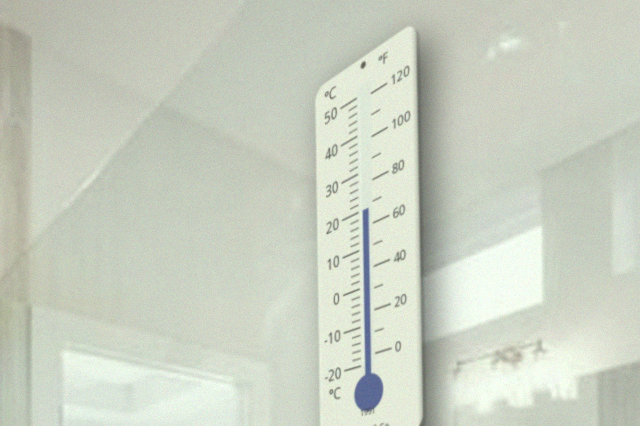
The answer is 20 °C
